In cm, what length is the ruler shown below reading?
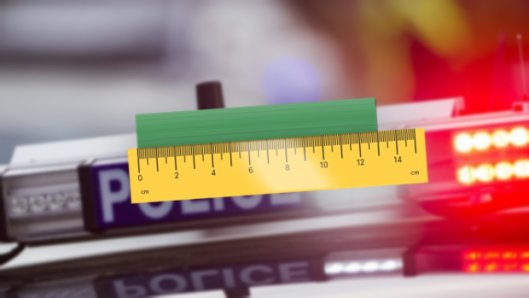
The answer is 13 cm
